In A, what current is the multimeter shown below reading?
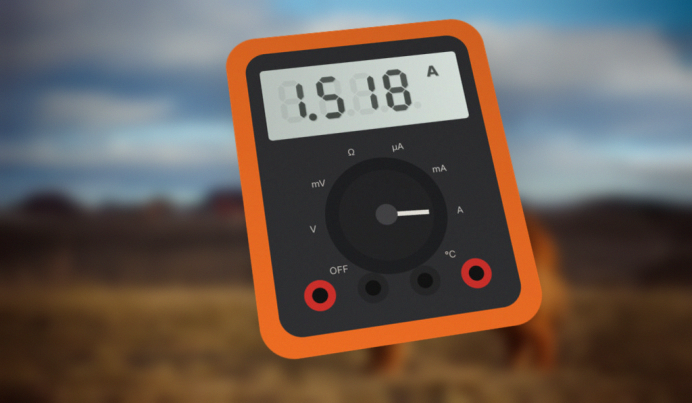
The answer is 1.518 A
